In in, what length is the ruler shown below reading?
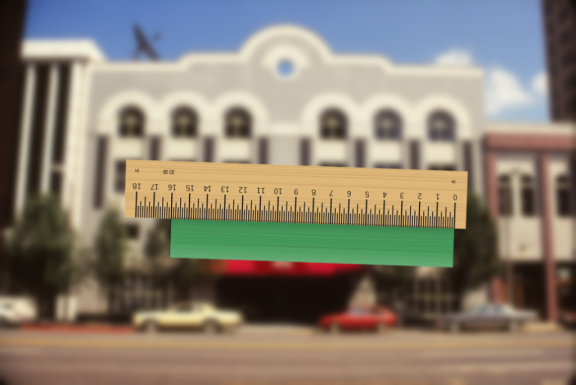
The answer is 16 in
